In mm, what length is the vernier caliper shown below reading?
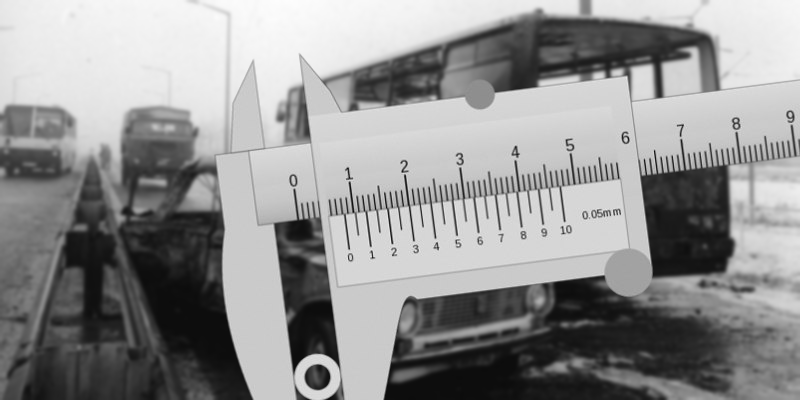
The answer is 8.4 mm
